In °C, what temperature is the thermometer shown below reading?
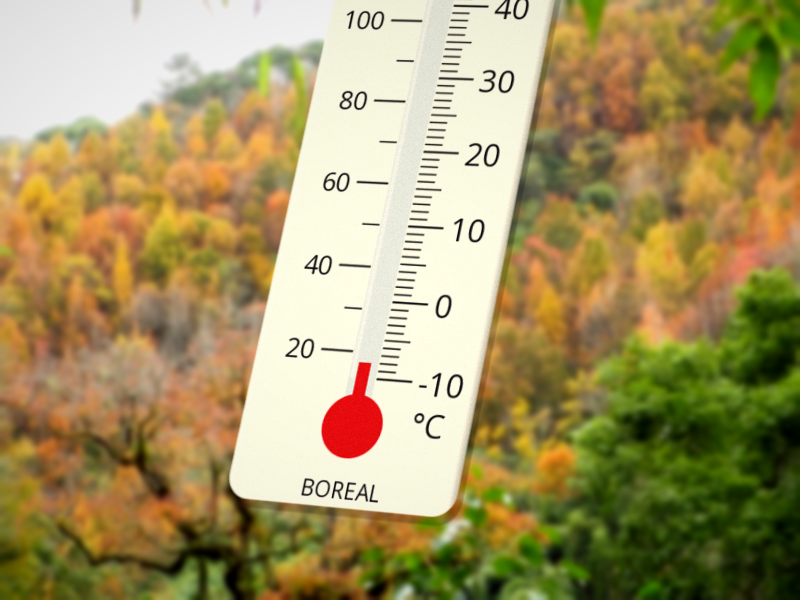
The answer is -8 °C
